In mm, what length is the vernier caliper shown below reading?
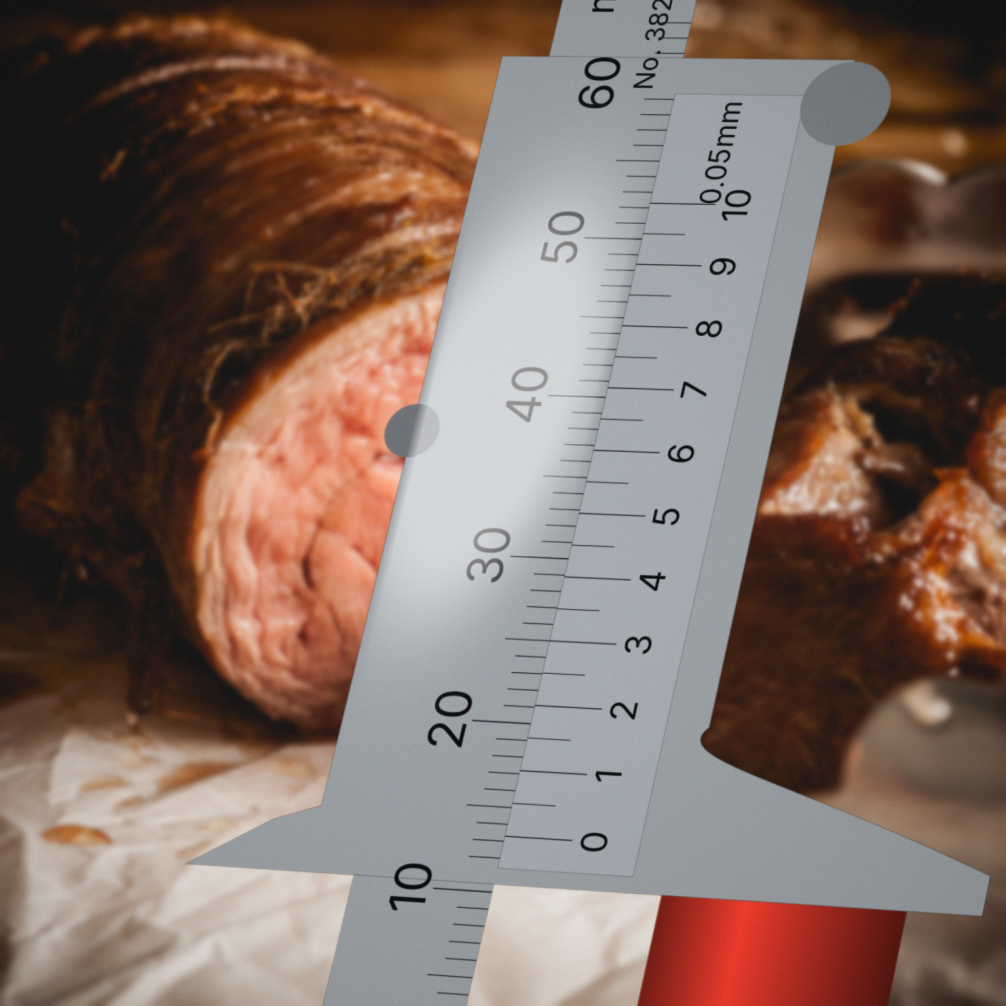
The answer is 13.3 mm
